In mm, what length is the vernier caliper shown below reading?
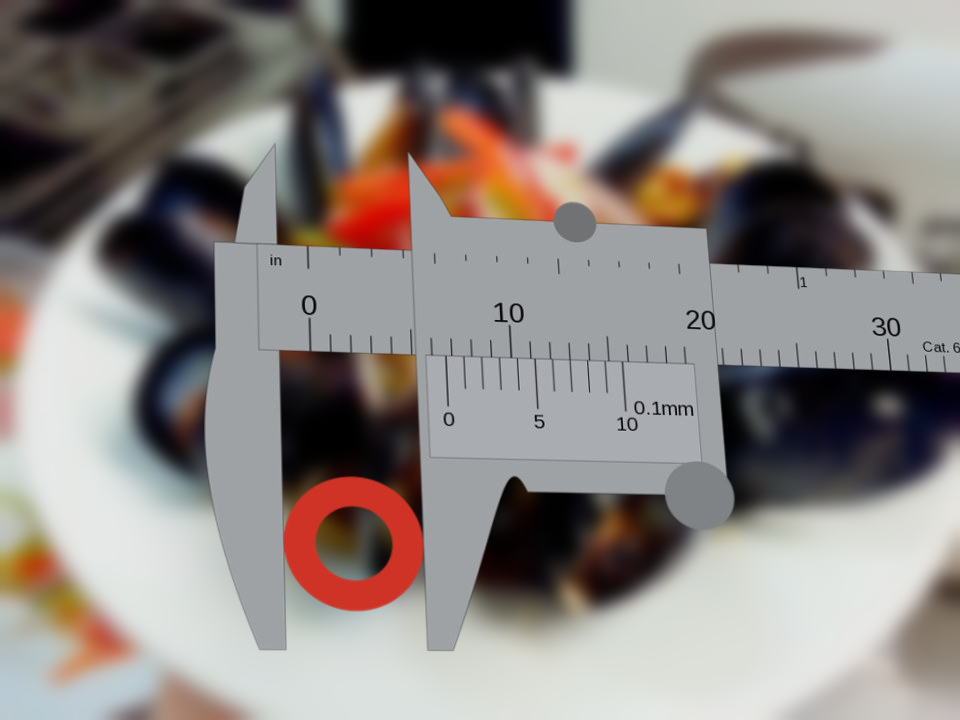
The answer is 6.7 mm
